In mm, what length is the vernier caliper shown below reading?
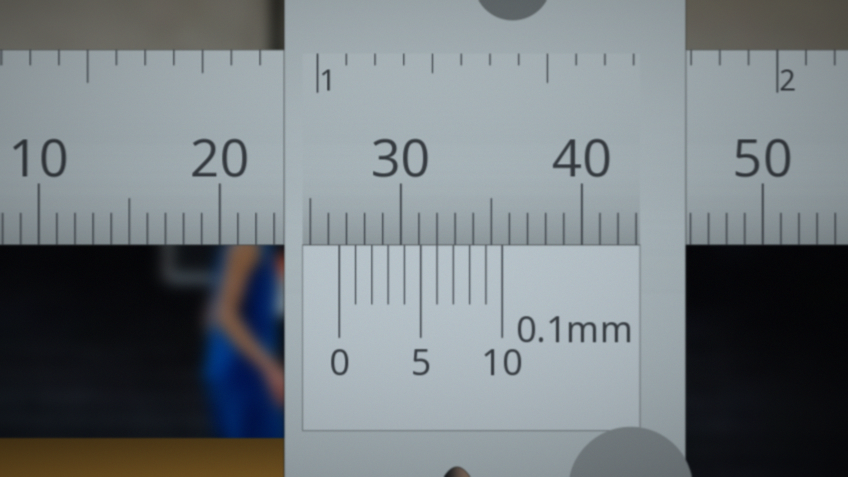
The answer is 26.6 mm
